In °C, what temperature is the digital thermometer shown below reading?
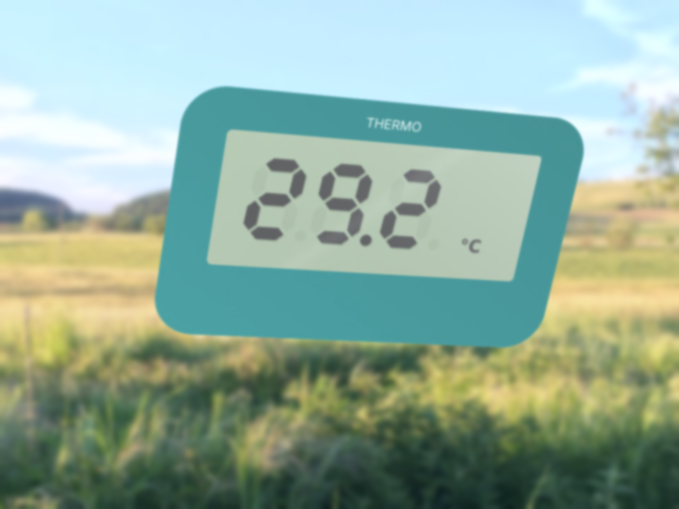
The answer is 29.2 °C
